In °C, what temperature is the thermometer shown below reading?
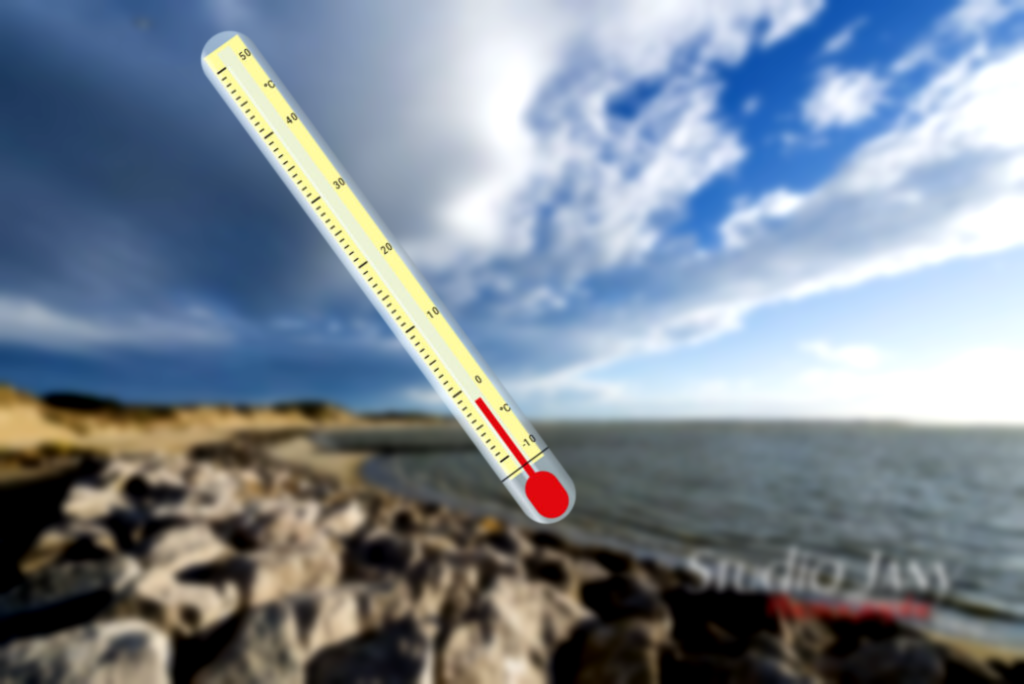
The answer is -2 °C
